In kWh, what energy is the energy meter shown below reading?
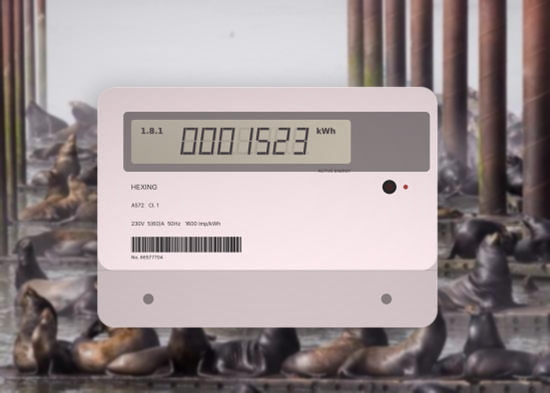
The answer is 1523 kWh
